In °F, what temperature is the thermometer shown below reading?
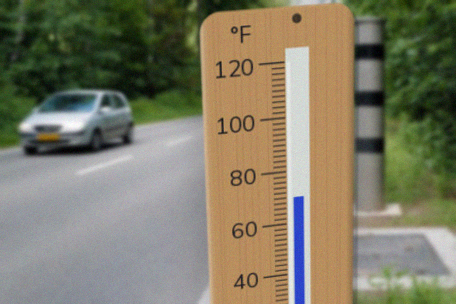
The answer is 70 °F
